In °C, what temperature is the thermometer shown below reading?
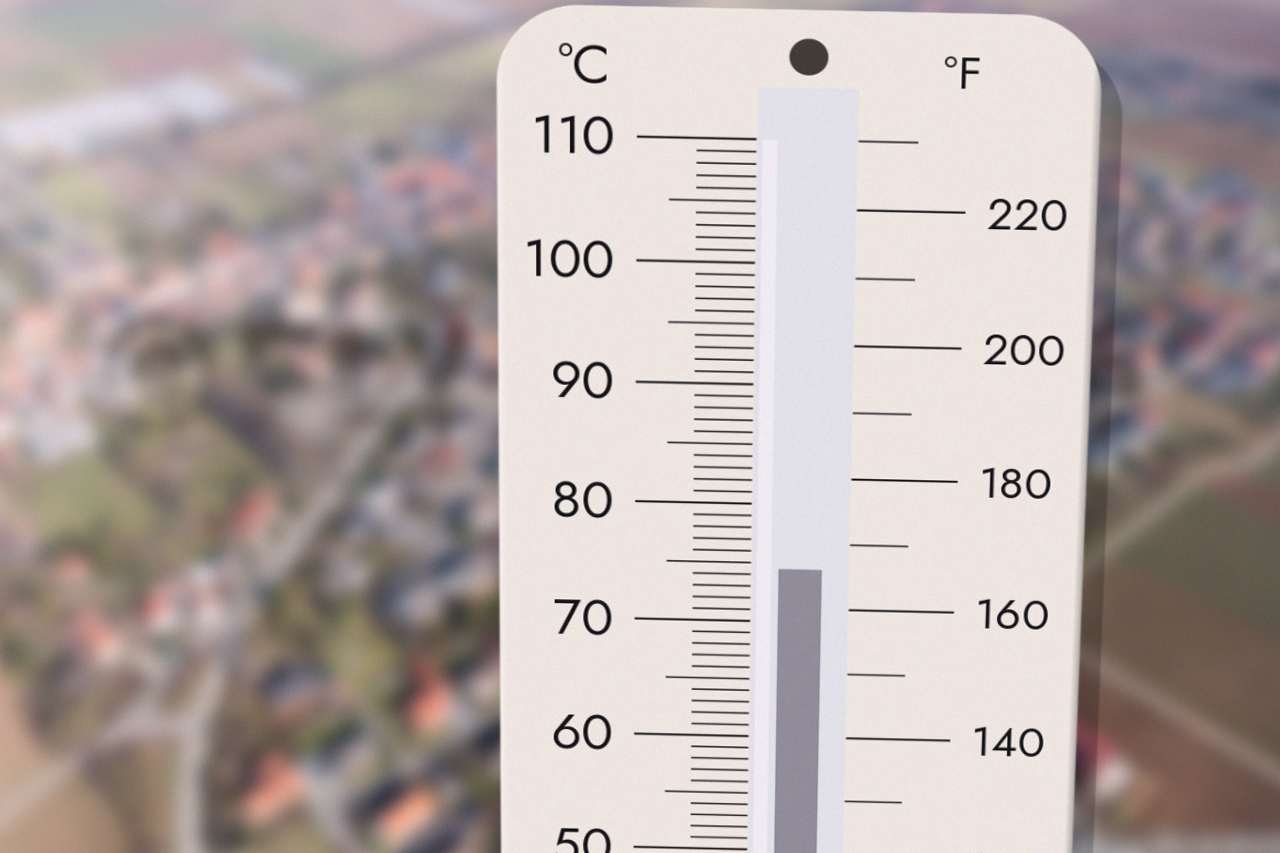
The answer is 74.5 °C
